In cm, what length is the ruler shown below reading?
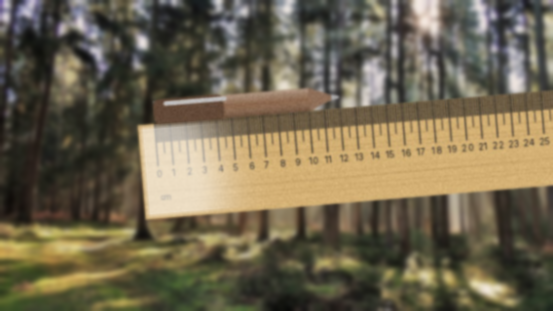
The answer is 12 cm
